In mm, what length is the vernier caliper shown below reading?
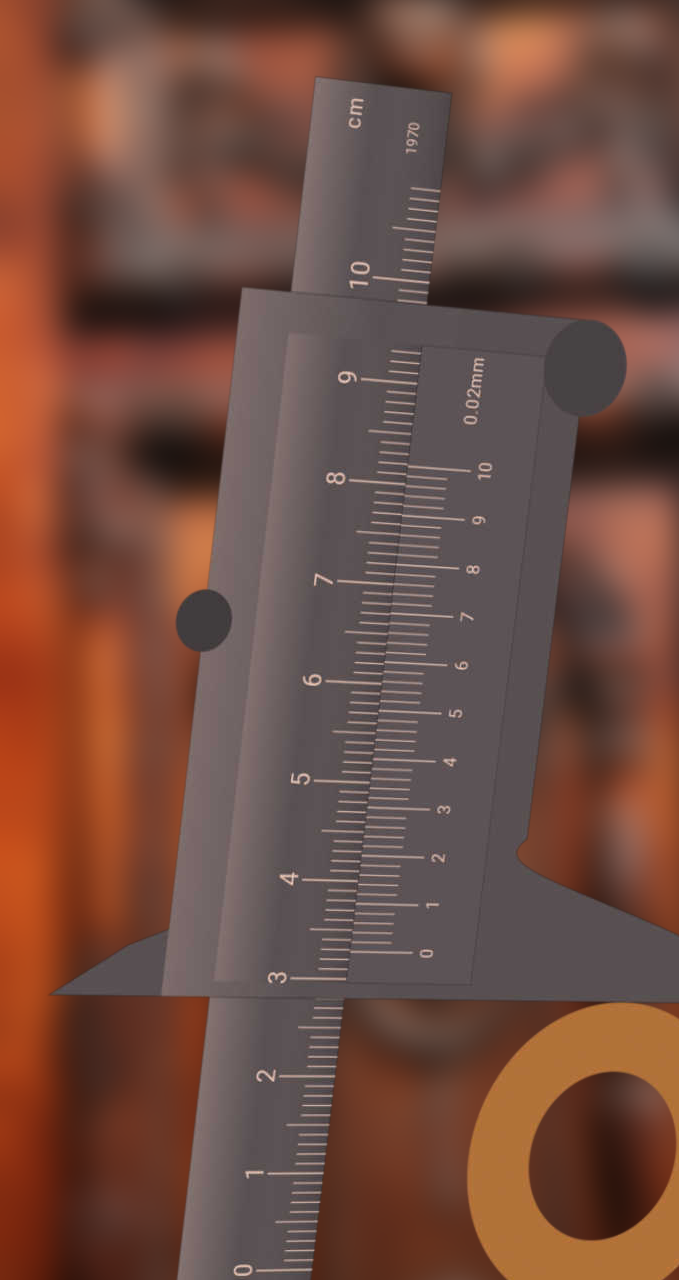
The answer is 32.8 mm
